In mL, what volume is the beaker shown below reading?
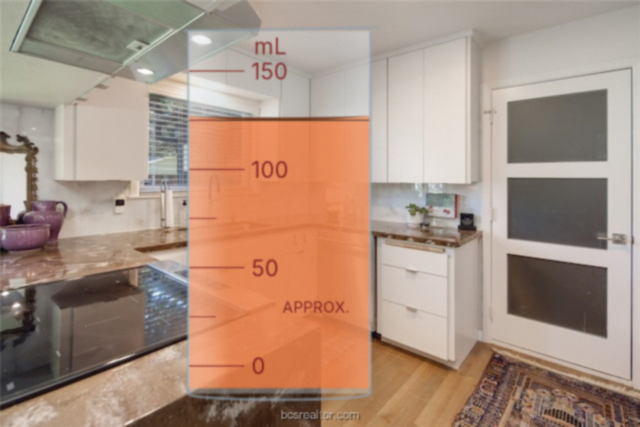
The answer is 125 mL
